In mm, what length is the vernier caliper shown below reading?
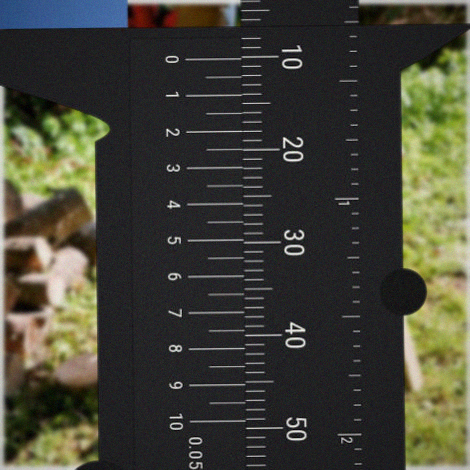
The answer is 10.2 mm
